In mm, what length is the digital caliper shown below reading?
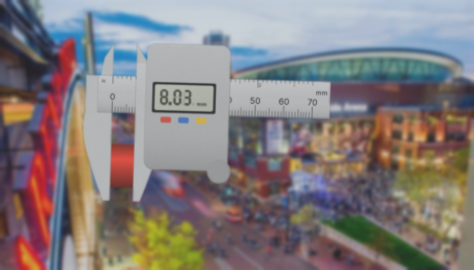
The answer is 8.03 mm
